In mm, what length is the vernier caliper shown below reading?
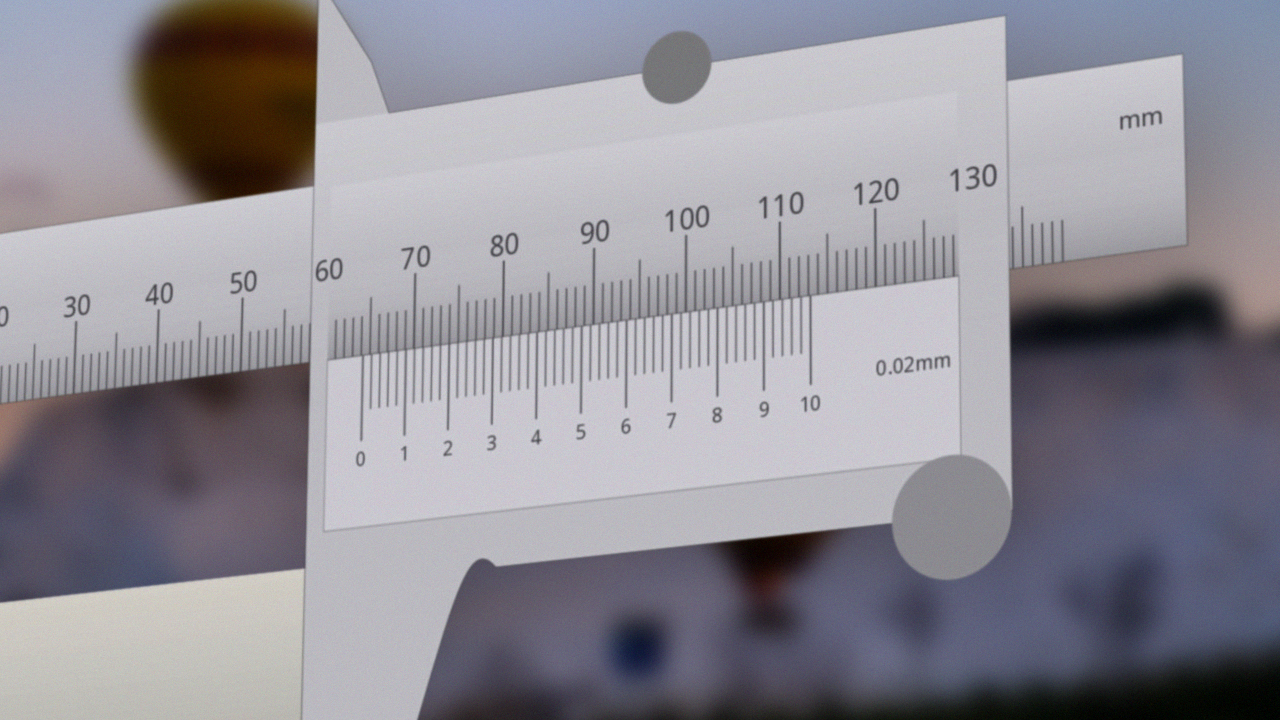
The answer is 64.2 mm
